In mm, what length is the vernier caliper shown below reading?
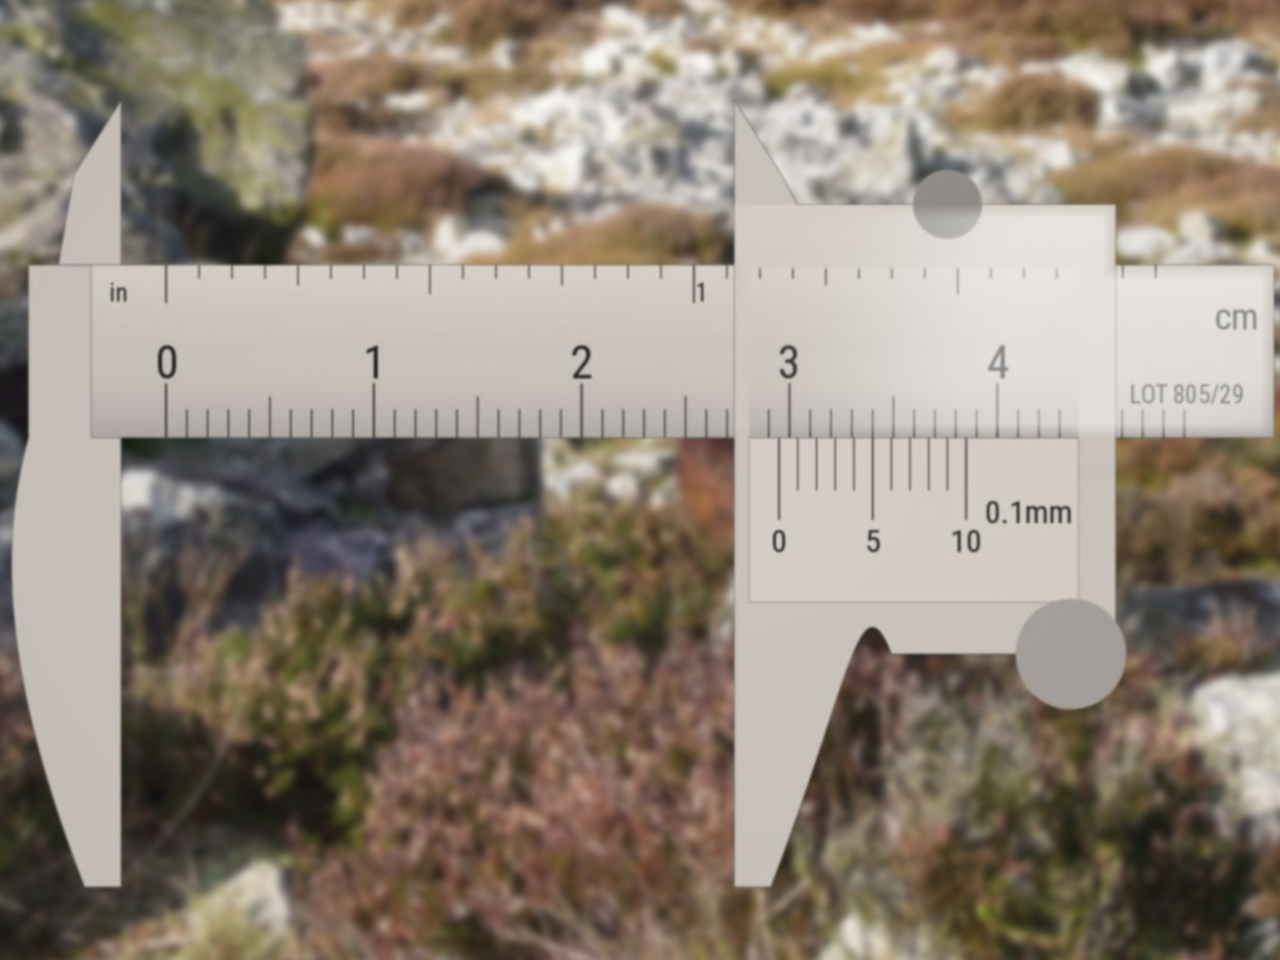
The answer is 29.5 mm
